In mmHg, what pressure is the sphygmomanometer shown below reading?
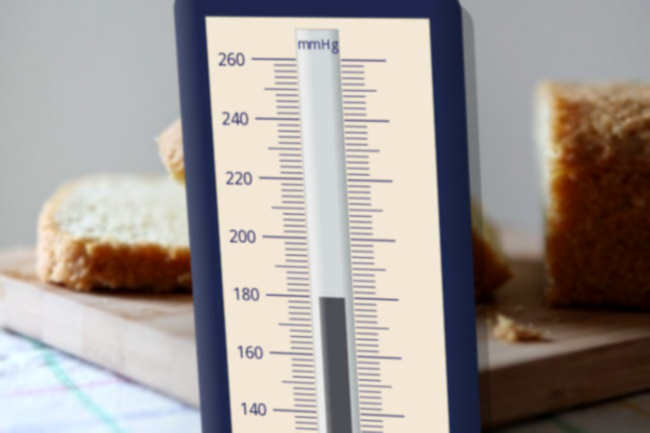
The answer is 180 mmHg
